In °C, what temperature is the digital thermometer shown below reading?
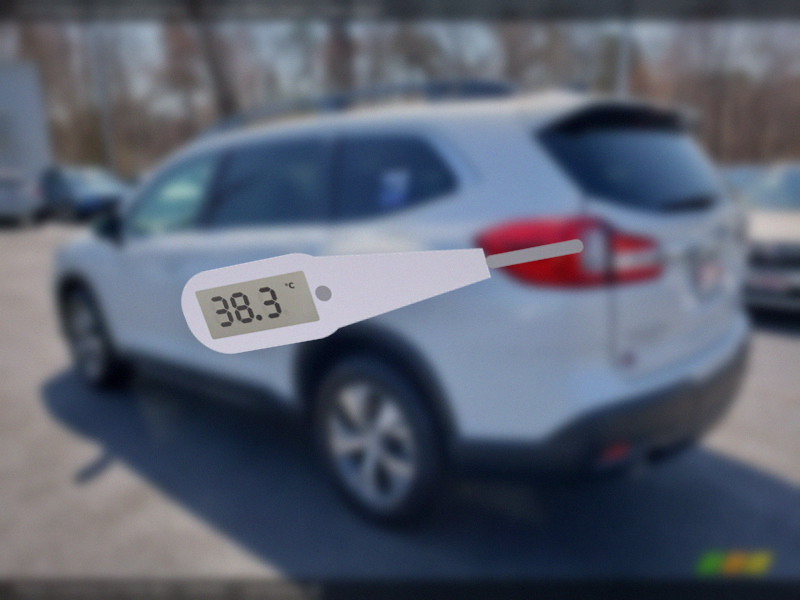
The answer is 38.3 °C
